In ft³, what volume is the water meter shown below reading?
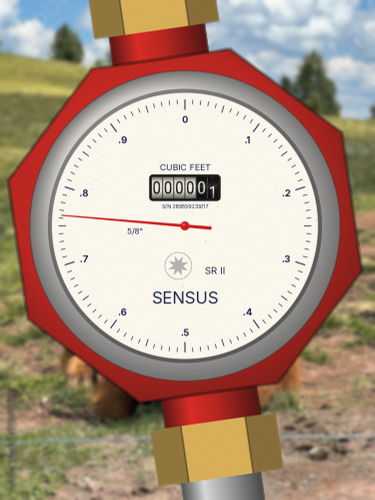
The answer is 0.76 ft³
